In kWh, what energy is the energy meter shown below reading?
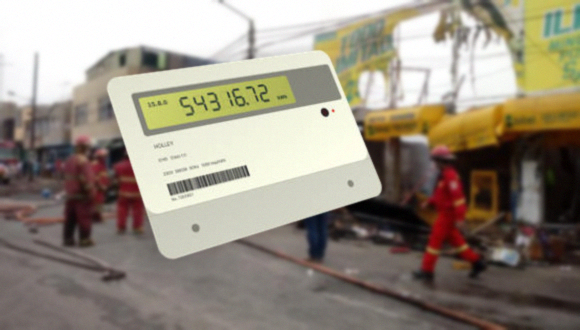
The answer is 54316.72 kWh
